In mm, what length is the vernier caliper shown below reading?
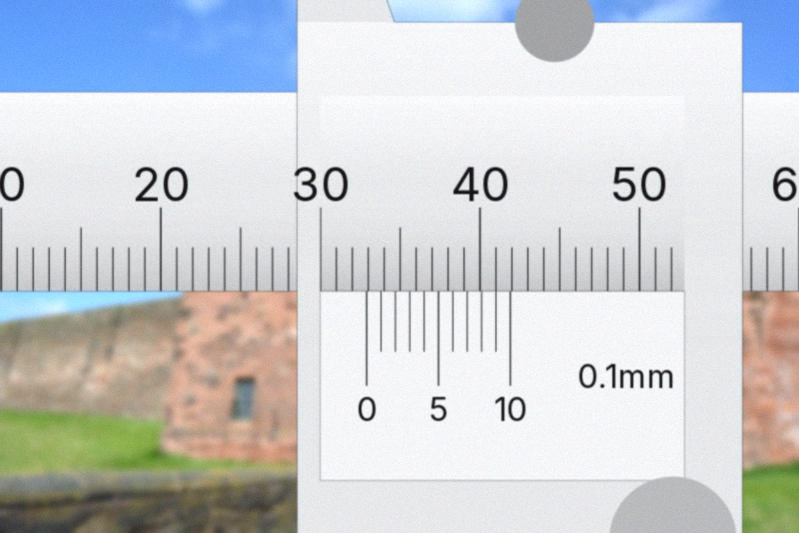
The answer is 32.9 mm
